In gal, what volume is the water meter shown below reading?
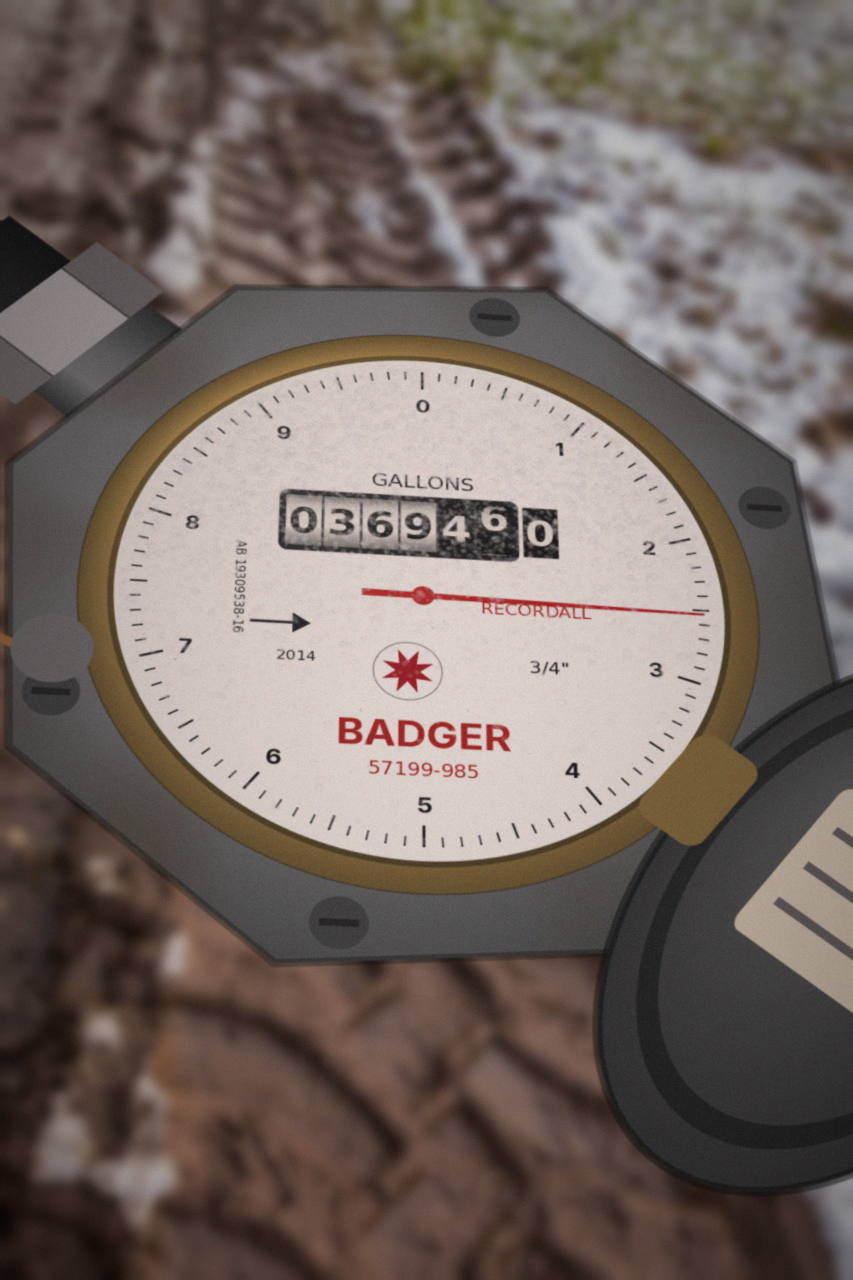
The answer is 369462.5 gal
